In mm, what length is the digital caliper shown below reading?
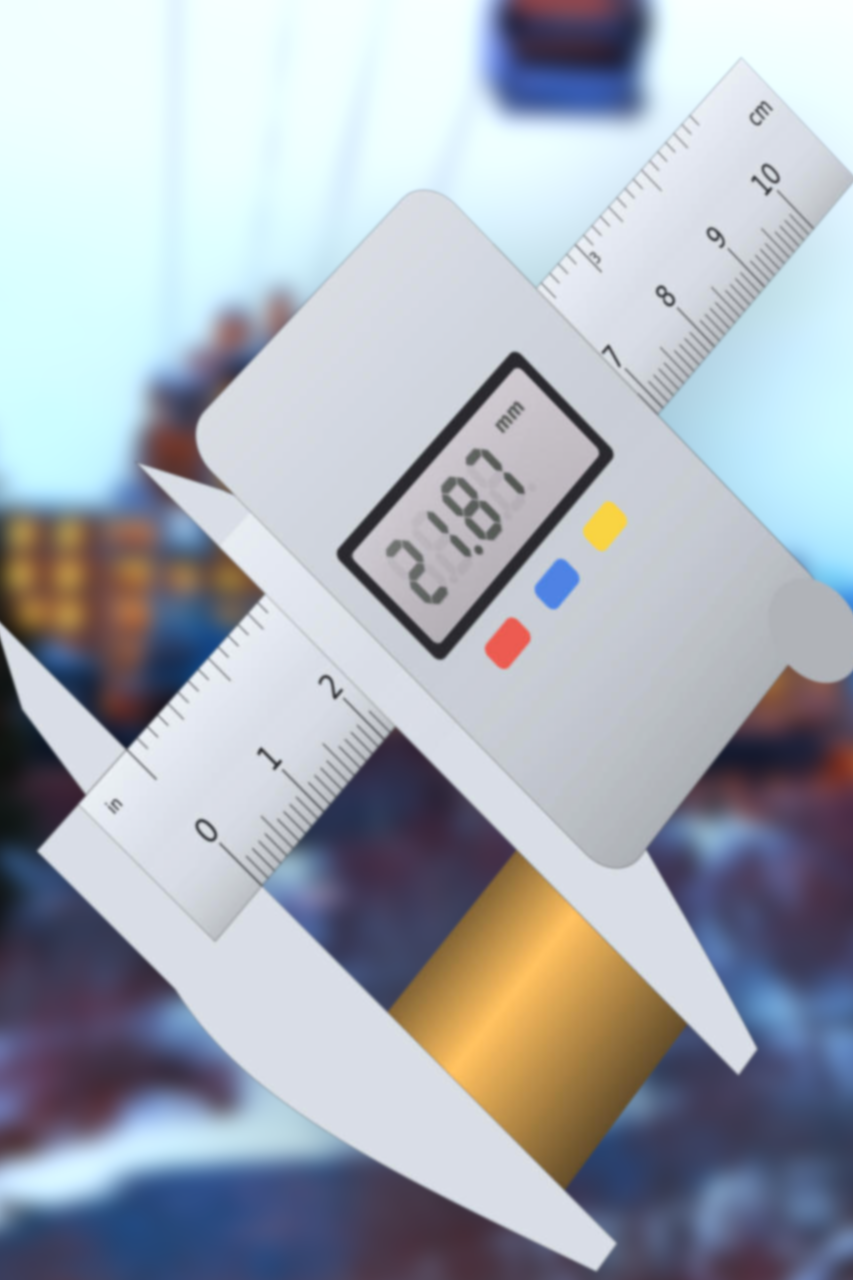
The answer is 21.87 mm
